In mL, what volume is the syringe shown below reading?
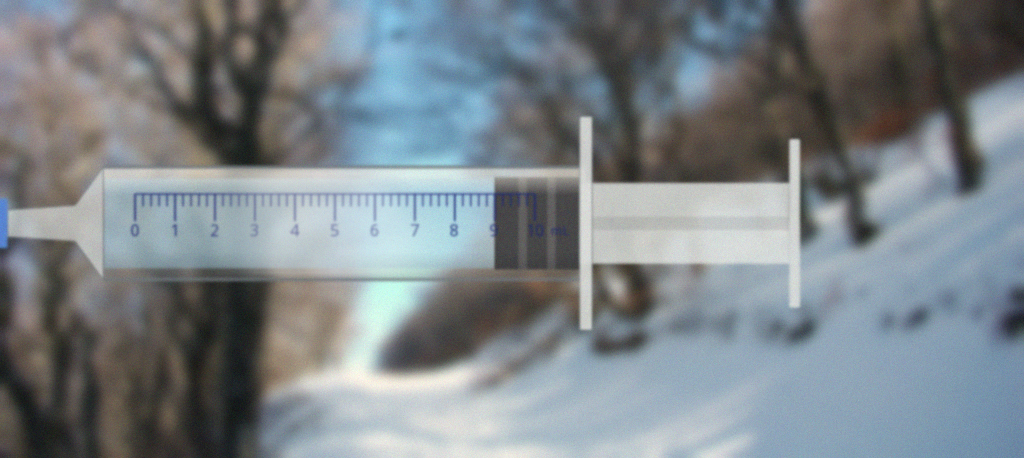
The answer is 9 mL
